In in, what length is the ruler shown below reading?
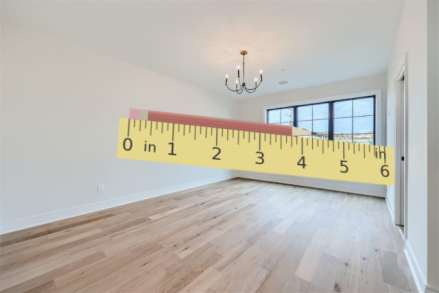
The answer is 4.375 in
